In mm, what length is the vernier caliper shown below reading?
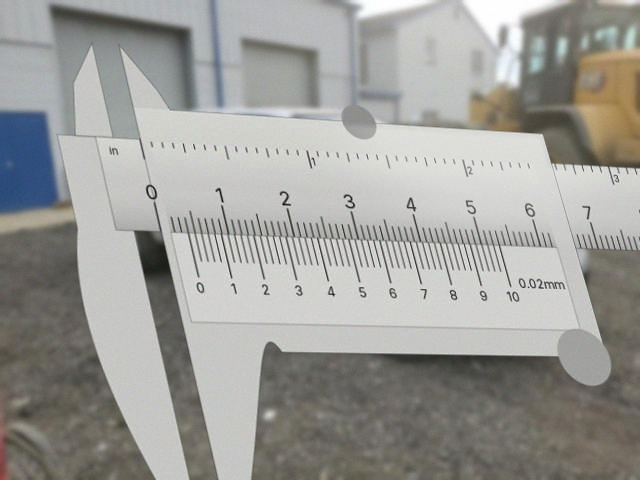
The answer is 4.0 mm
